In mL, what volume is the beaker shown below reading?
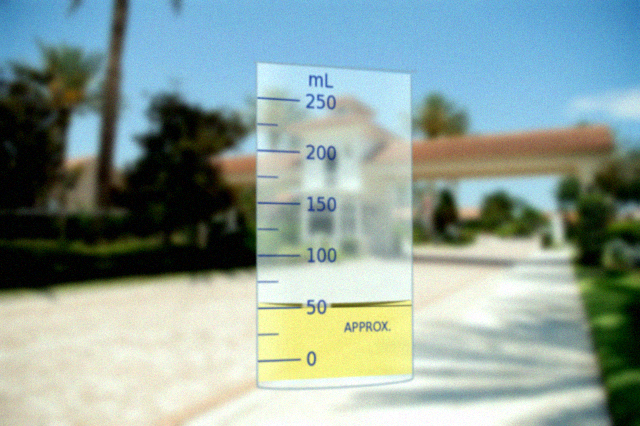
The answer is 50 mL
